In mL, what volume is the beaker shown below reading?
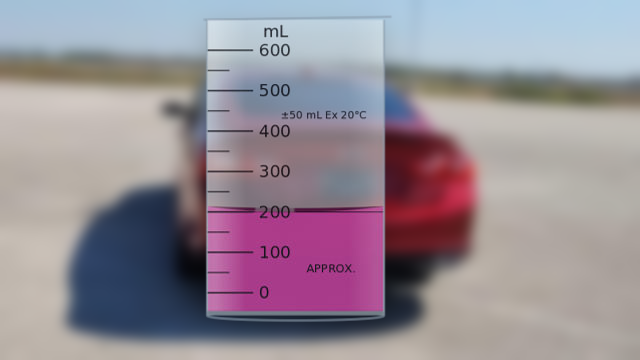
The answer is 200 mL
